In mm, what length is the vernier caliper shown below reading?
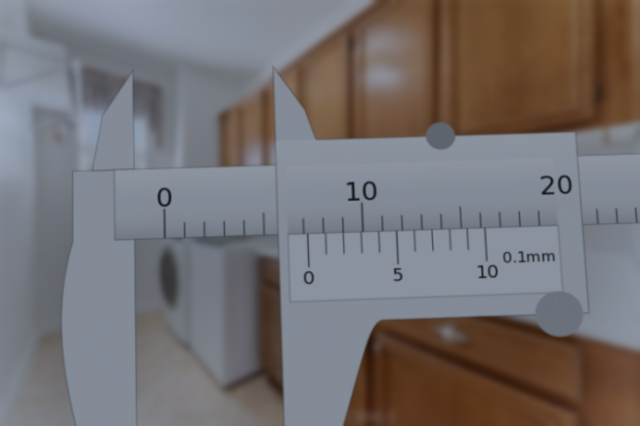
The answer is 7.2 mm
